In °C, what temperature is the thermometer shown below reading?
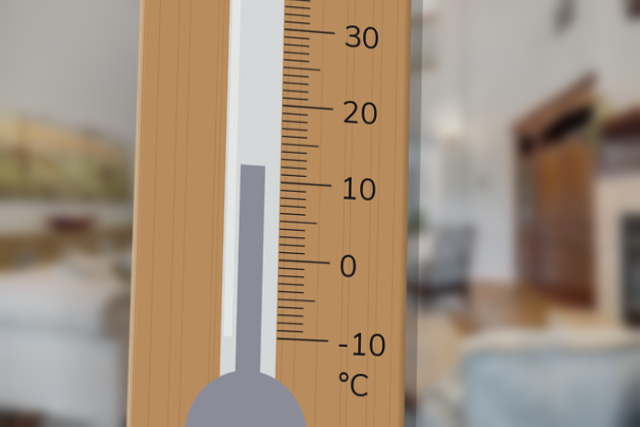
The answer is 12 °C
